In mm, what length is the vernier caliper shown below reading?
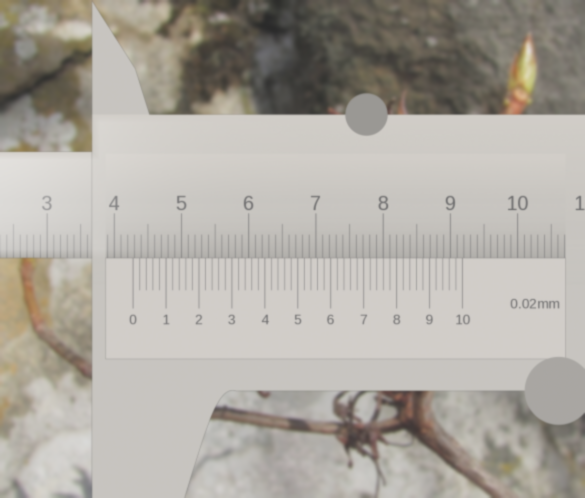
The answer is 42.8 mm
